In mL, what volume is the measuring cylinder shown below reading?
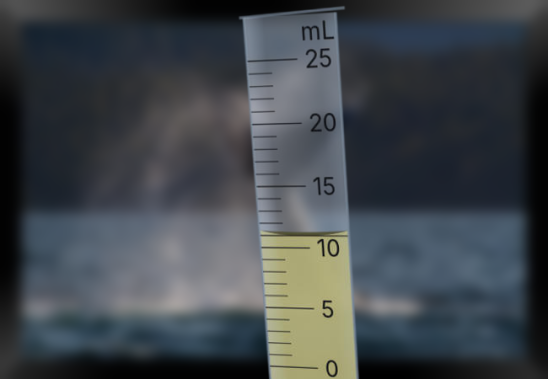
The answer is 11 mL
